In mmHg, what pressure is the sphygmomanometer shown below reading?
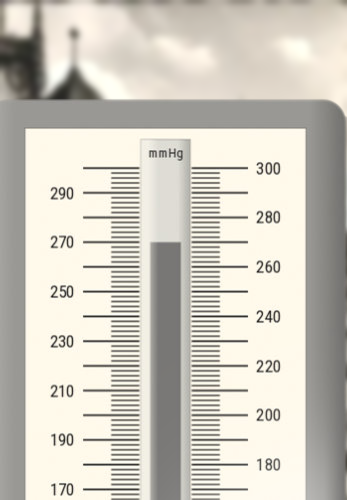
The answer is 270 mmHg
